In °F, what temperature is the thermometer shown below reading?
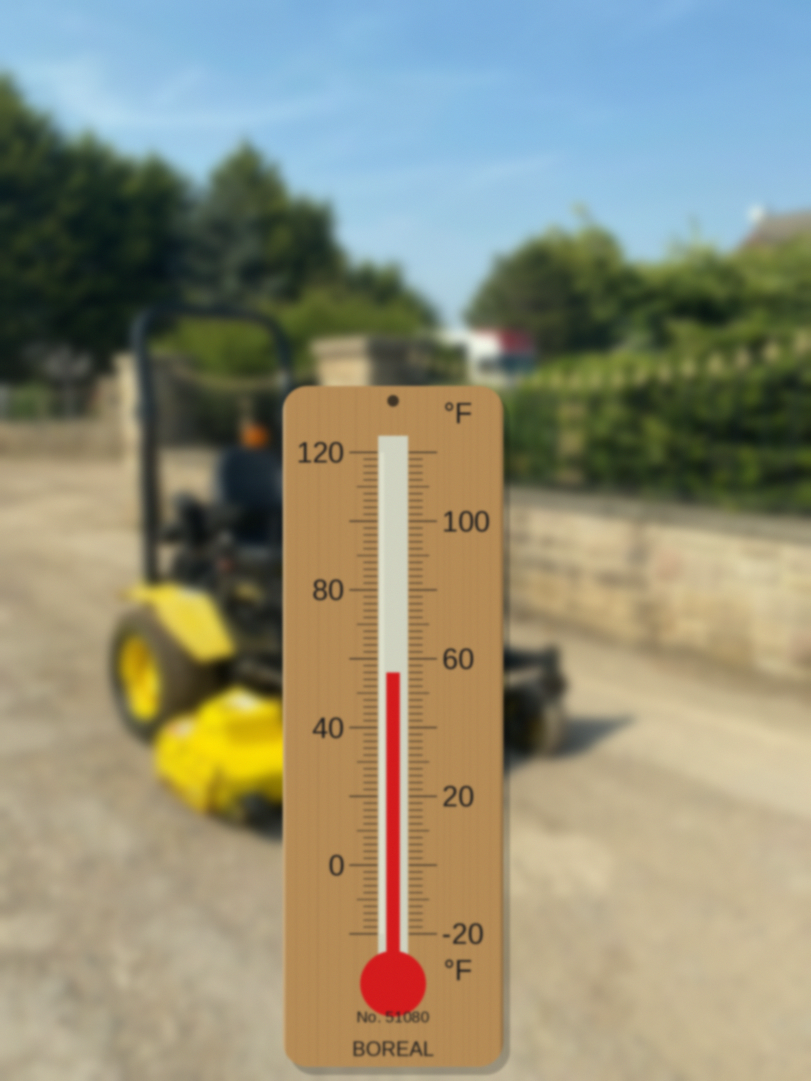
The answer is 56 °F
